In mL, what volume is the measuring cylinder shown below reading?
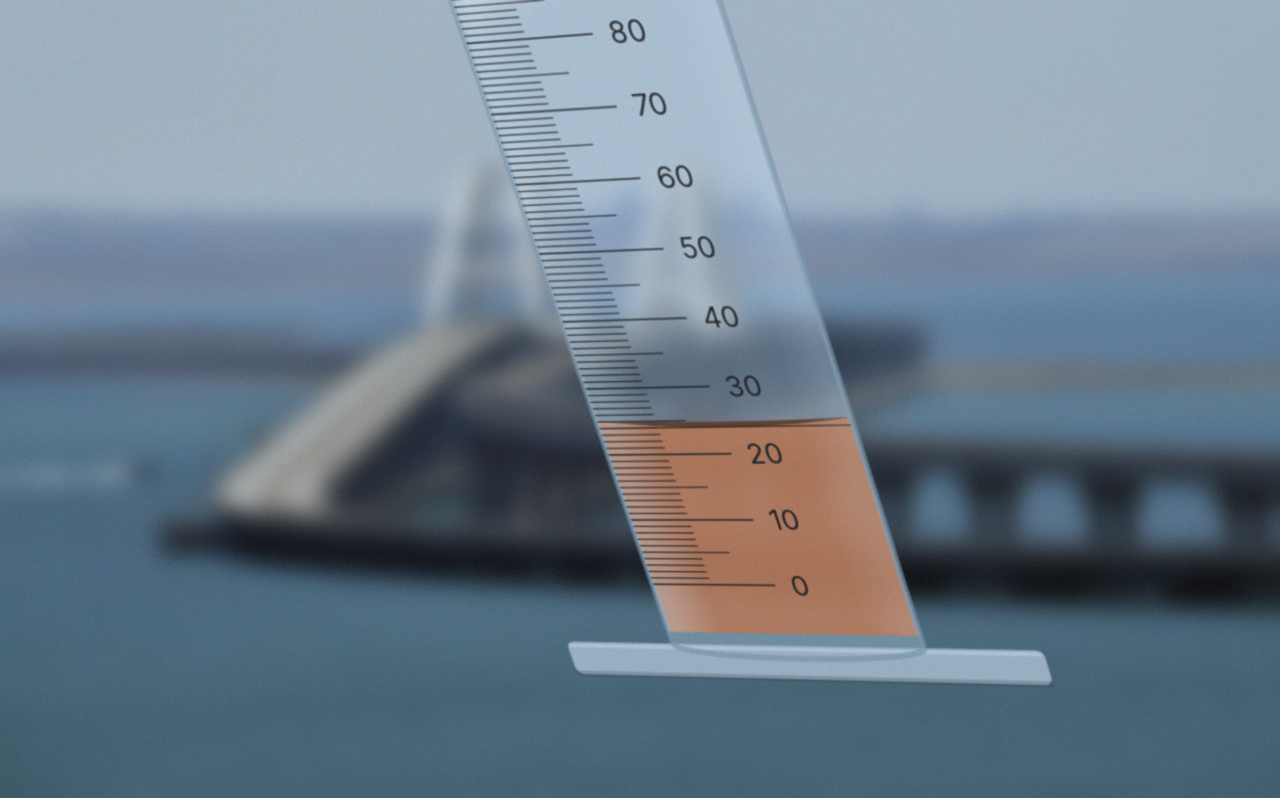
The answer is 24 mL
